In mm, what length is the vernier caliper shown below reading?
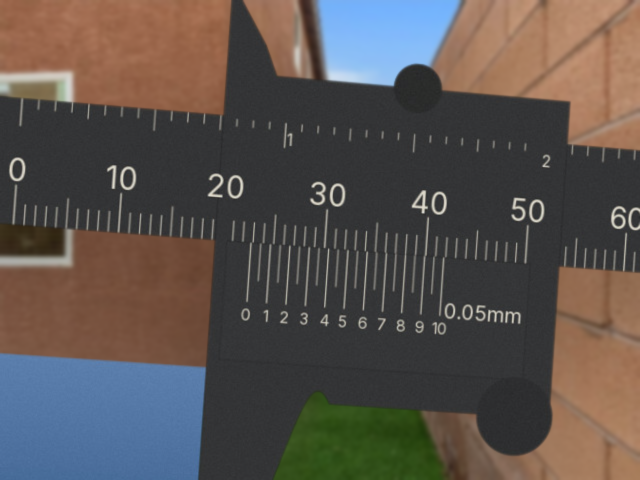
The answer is 22.8 mm
